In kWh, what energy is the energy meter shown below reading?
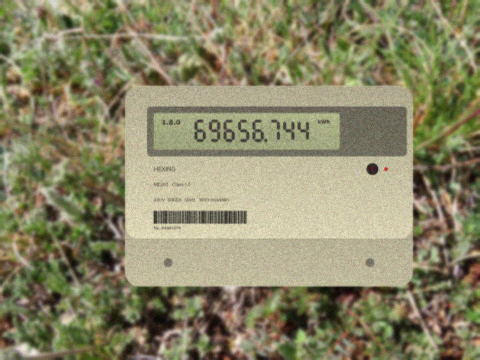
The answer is 69656.744 kWh
